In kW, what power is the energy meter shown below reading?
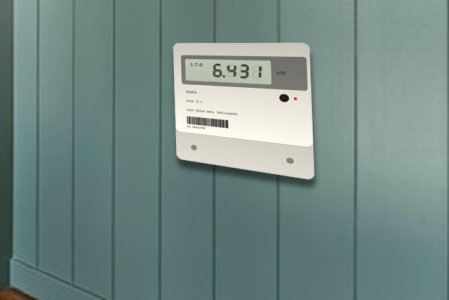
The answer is 6.431 kW
